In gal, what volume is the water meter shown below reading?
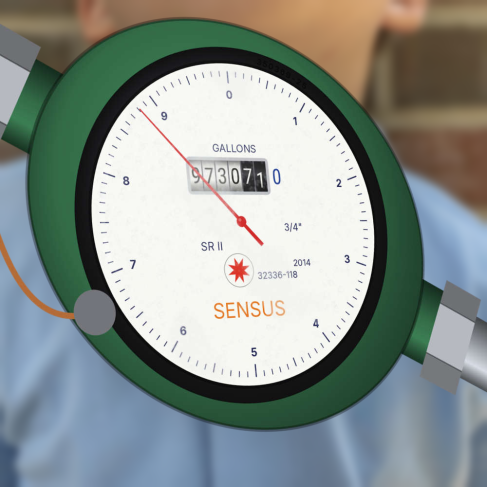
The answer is 9730708.8 gal
